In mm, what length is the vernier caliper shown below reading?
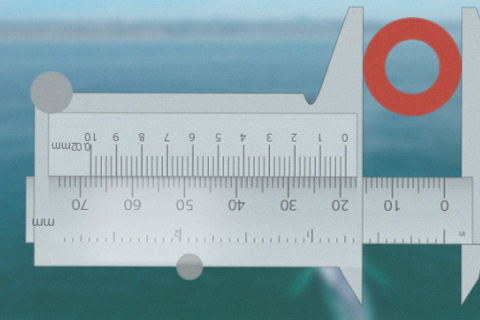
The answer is 19.0 mm
